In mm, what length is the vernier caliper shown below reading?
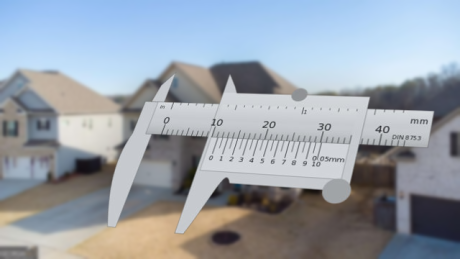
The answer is 11.2 mm
